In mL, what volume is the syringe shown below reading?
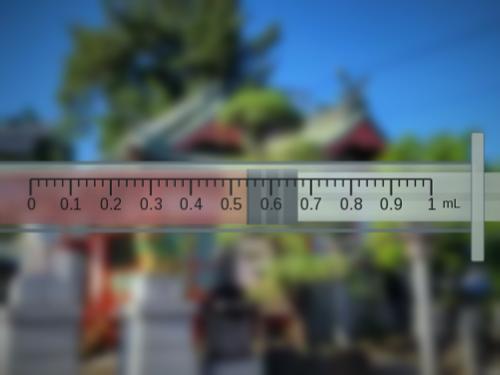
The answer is 0.54 mL
